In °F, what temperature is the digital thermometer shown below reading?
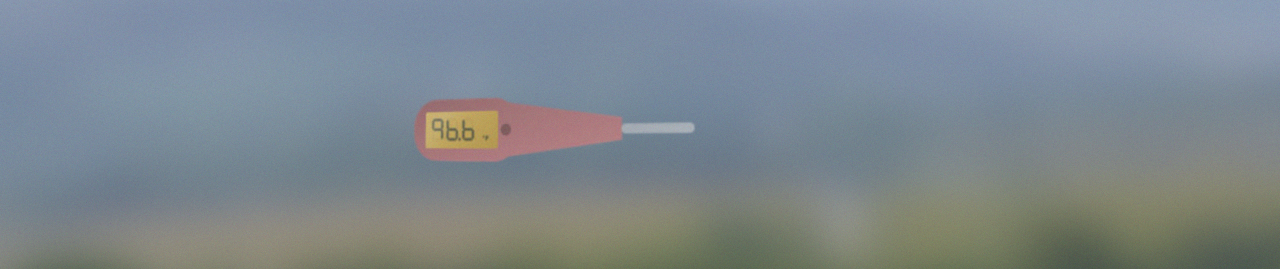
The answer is 96.6 °F
